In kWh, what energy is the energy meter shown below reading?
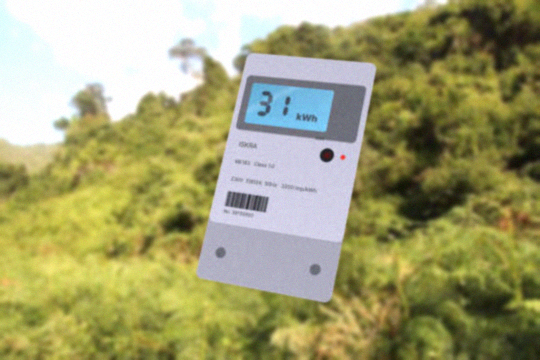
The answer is 31 kWh
